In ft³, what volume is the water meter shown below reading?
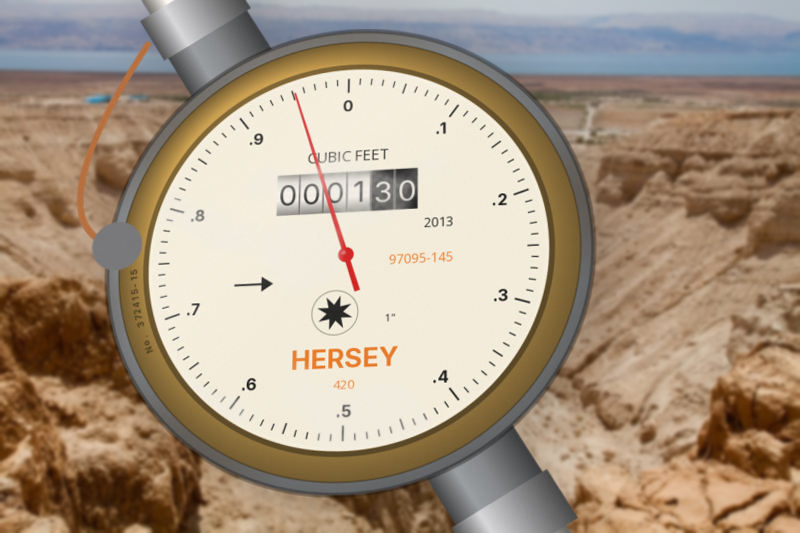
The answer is 129.95 ft³
